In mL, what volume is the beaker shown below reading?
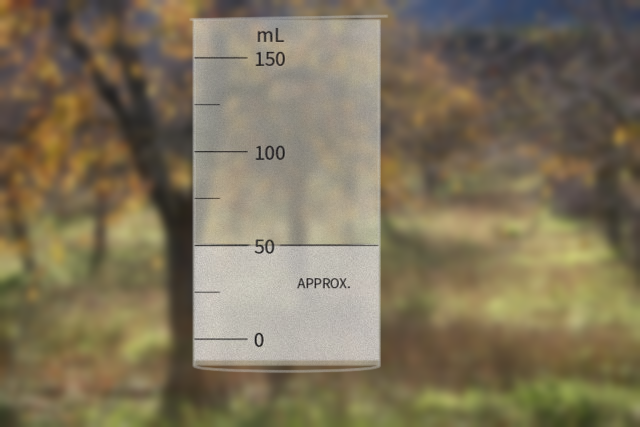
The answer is 50 mL
